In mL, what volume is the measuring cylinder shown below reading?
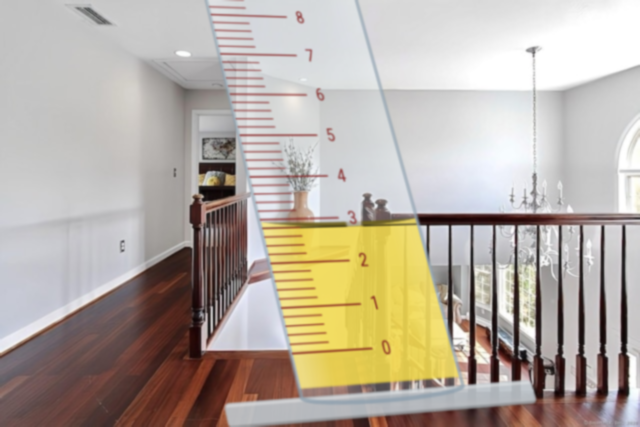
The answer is 2.8 mL
